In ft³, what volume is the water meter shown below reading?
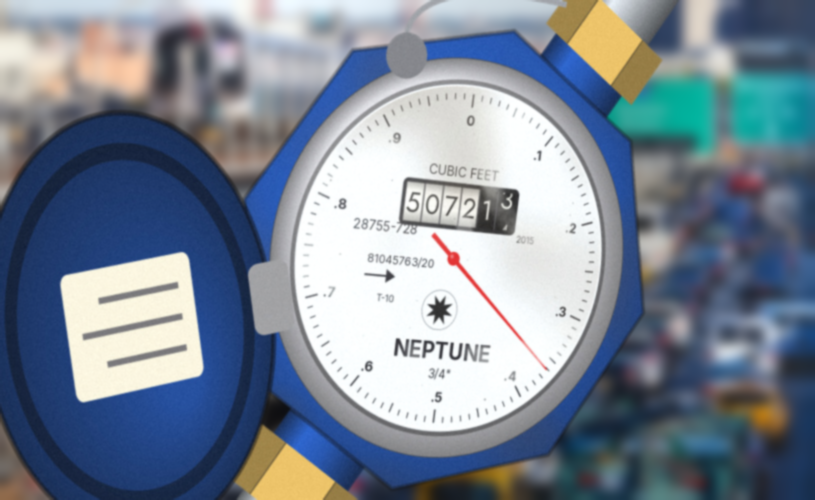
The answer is 507213.36 ft³
